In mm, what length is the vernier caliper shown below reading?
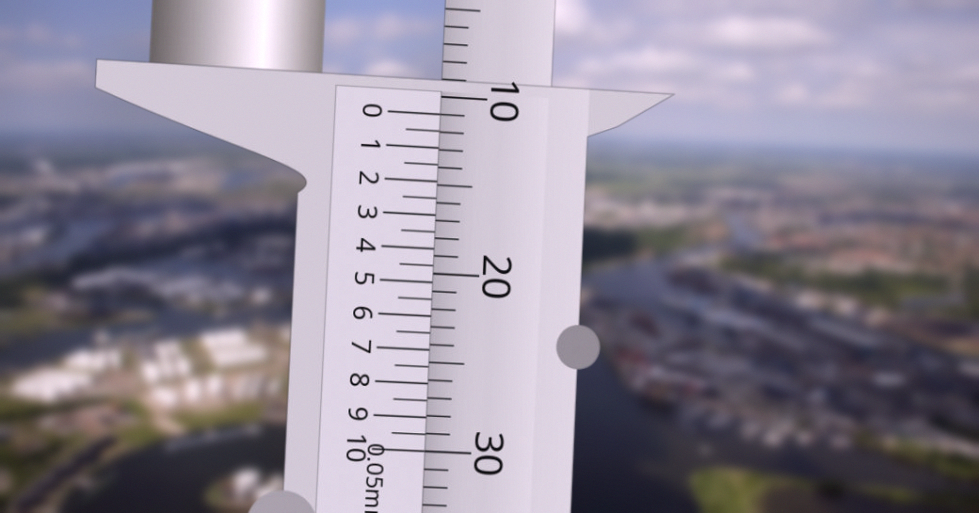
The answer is 11.0 mm
